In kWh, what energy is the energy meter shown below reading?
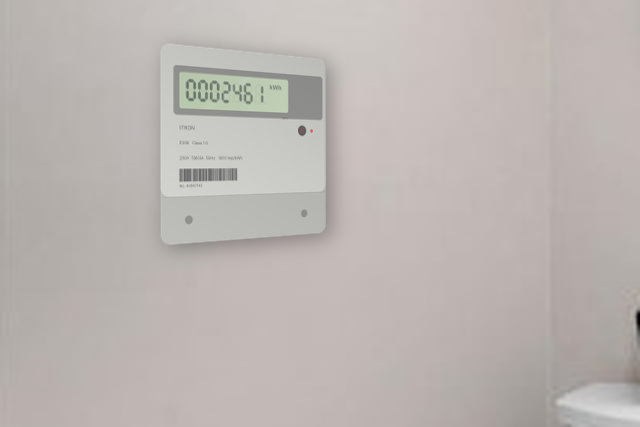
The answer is 2461 kWh
